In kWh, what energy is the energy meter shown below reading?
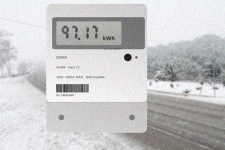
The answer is 97.17 kWh
